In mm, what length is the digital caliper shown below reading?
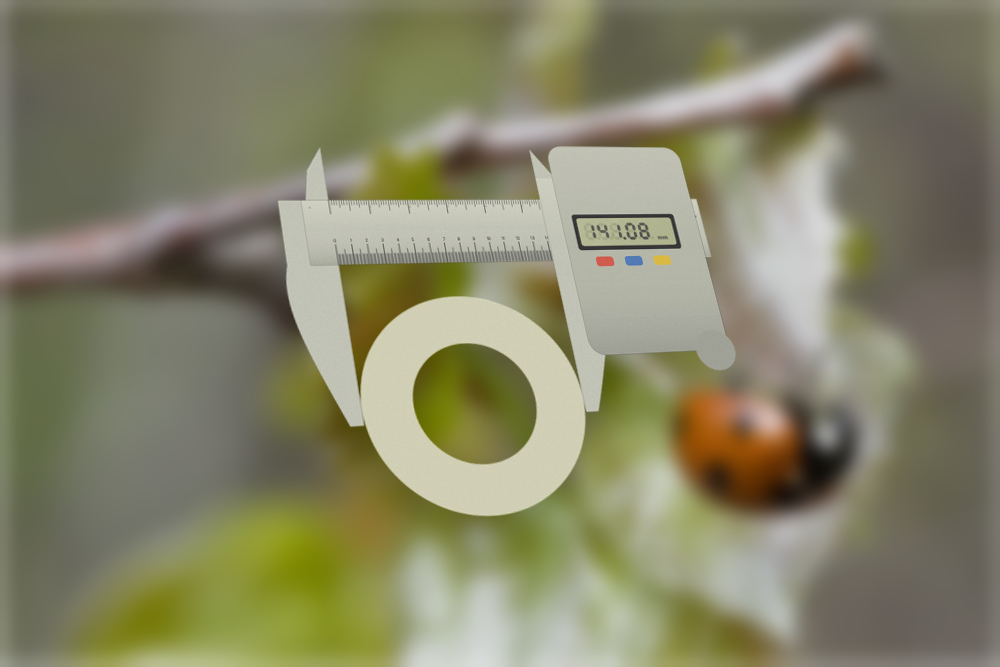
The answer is 141.08 mm
